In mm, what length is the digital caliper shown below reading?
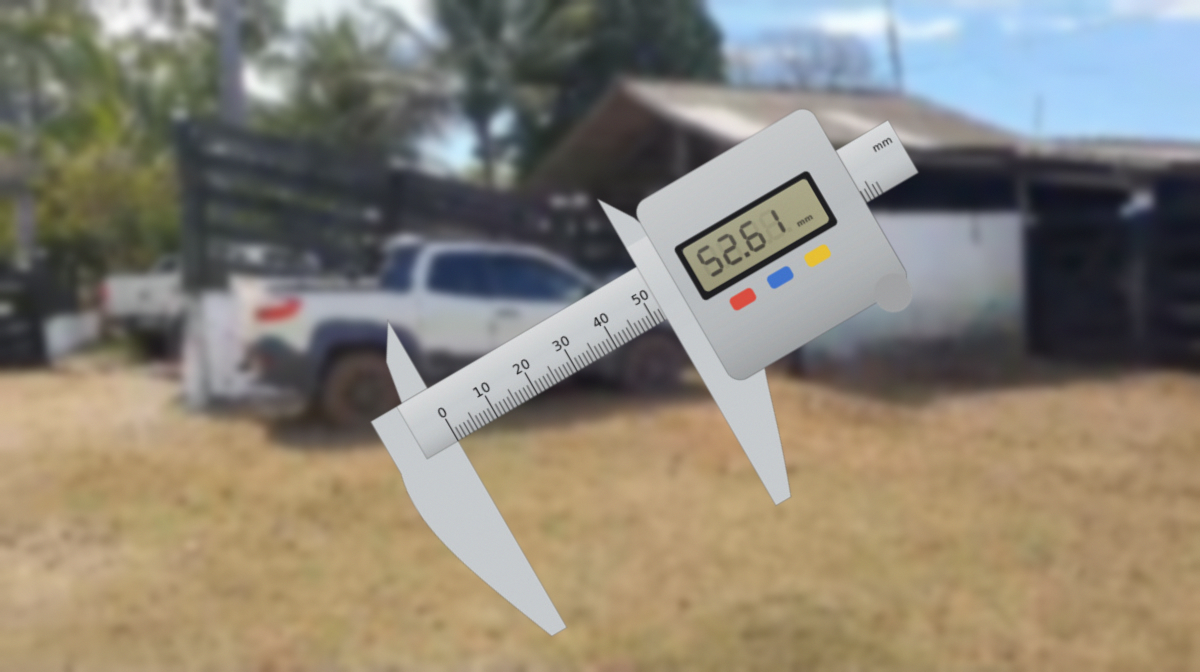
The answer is 52.61 mm
